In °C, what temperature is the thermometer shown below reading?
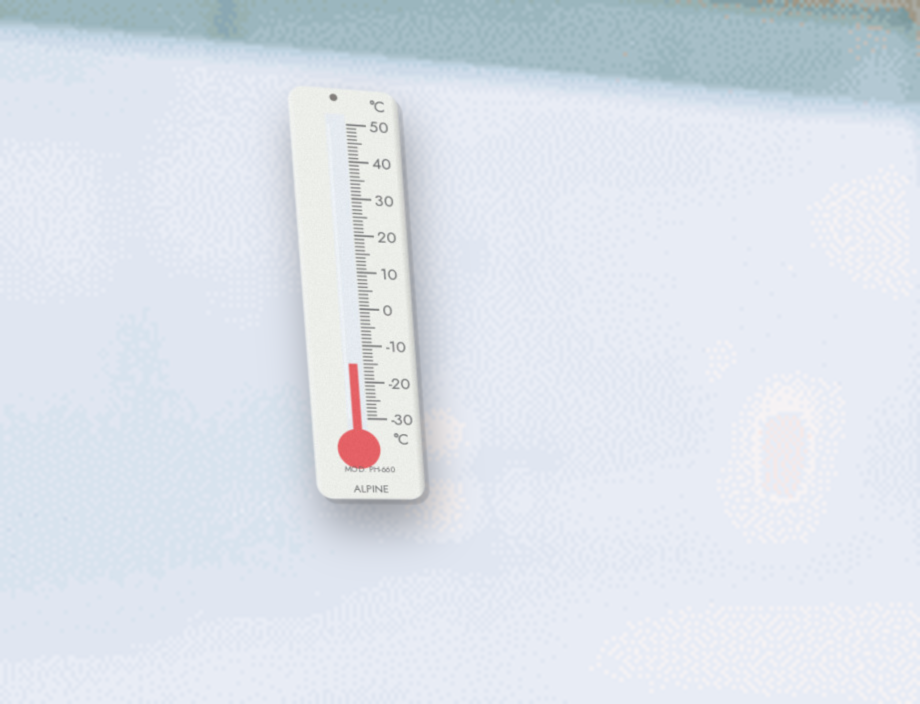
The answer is -15 °C
